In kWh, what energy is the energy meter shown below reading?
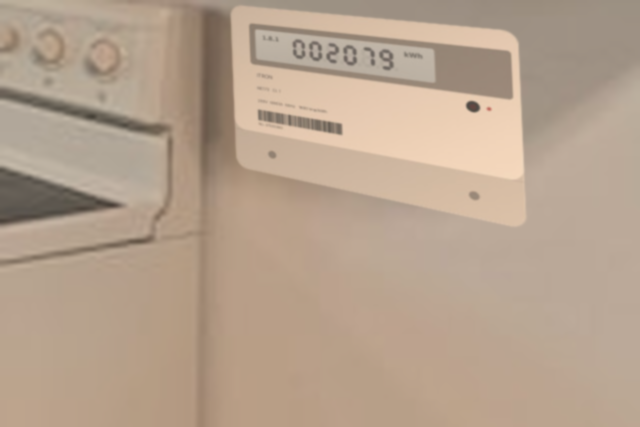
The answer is 2079 kWh
